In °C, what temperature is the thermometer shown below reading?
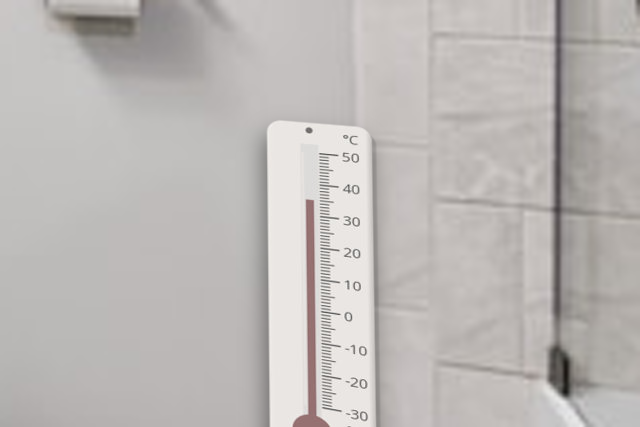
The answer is 35 °C
